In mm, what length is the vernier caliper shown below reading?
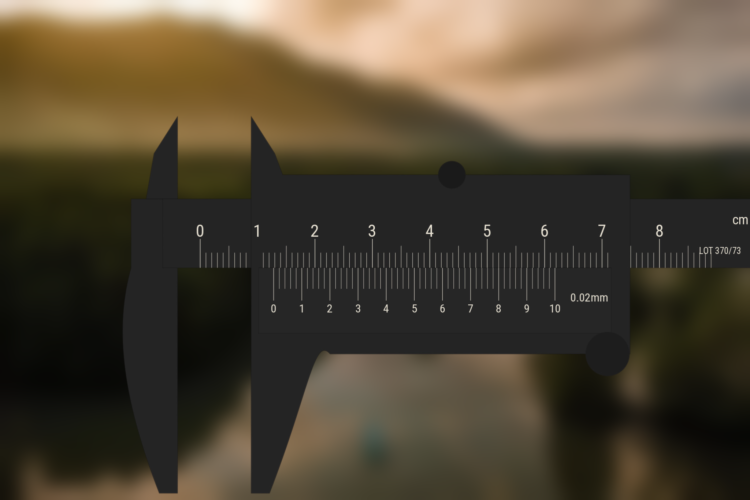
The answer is 12.8 mm
